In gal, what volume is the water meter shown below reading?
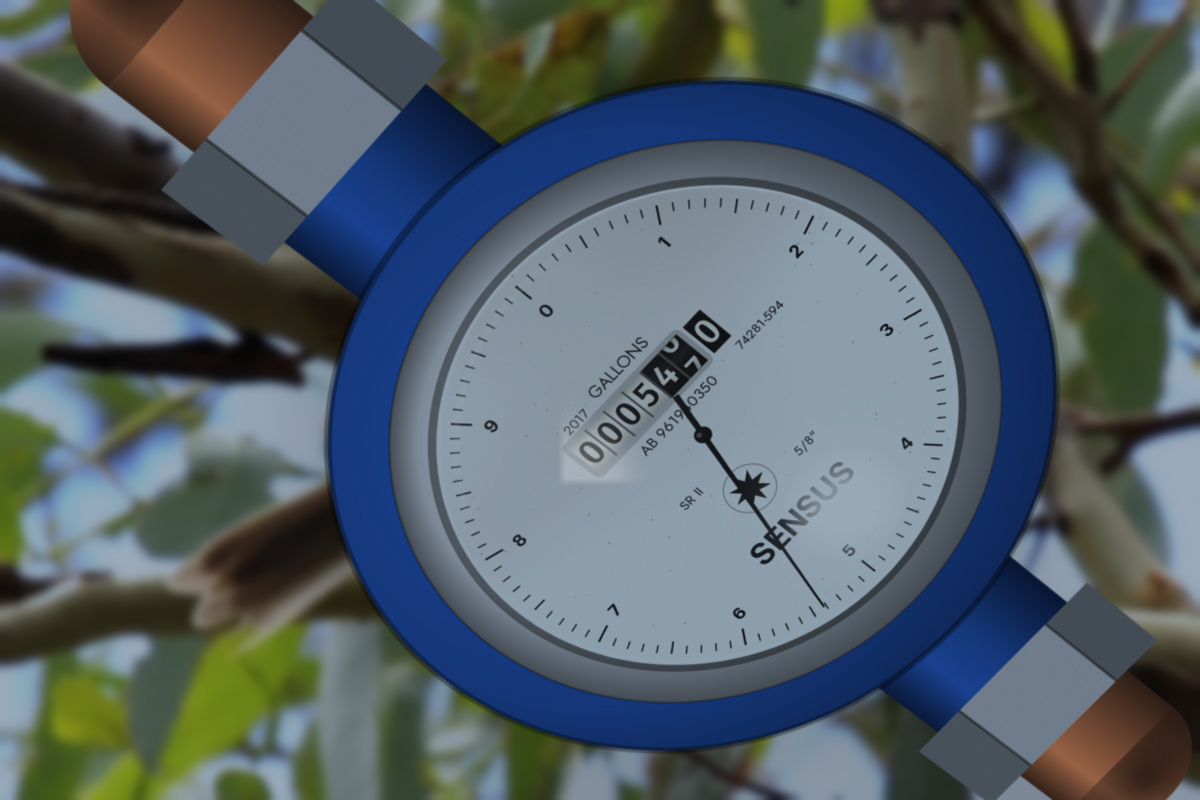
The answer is 5465.4 gal
